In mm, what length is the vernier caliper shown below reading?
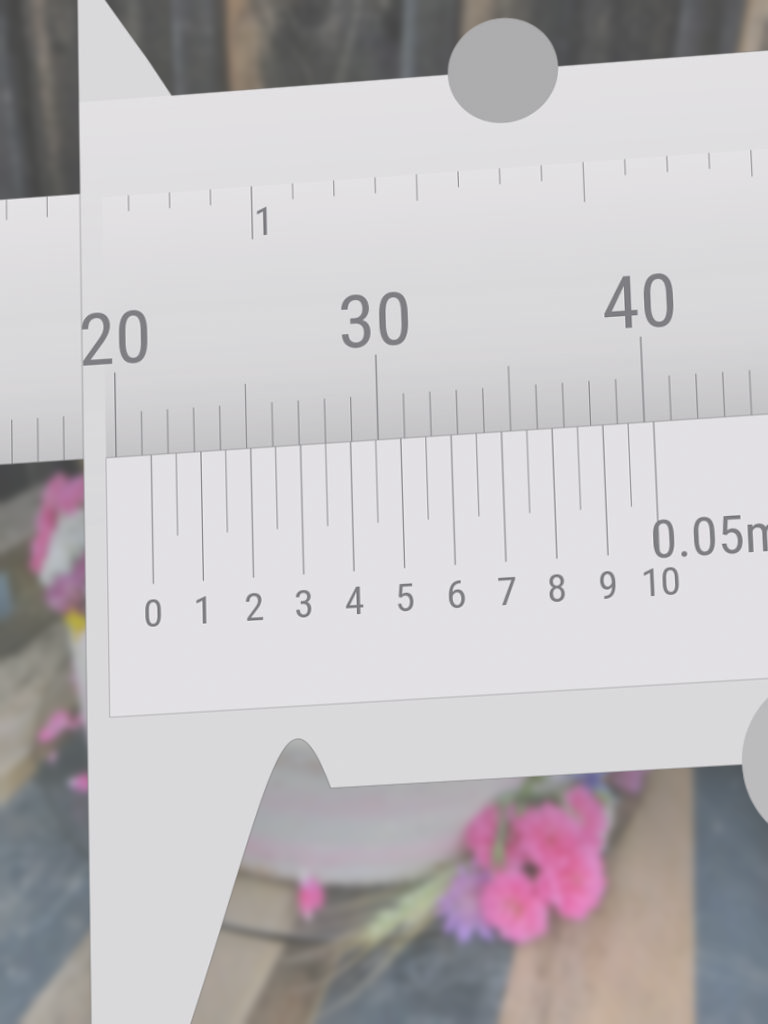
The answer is 21.35 mm
